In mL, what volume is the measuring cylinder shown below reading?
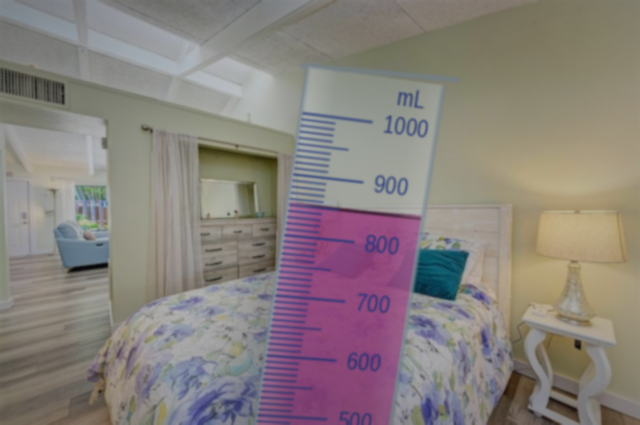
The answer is 850 mL
